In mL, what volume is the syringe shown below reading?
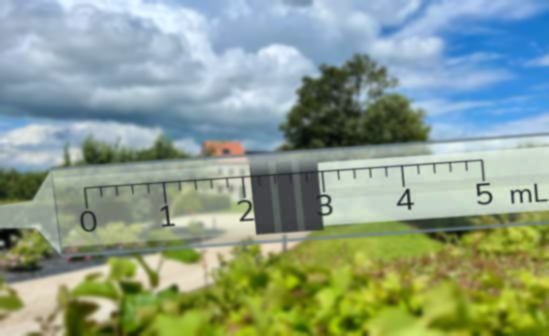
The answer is 2.1 mL
